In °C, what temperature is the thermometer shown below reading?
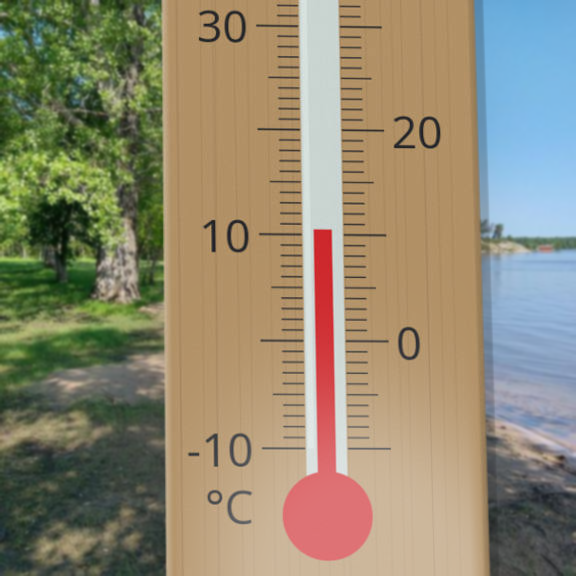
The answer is 10.5 °C
